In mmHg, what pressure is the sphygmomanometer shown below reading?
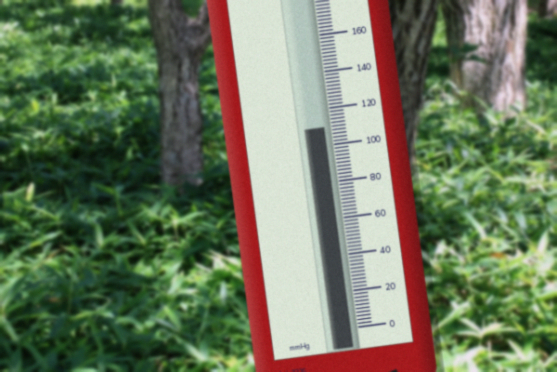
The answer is 110 mmHg
